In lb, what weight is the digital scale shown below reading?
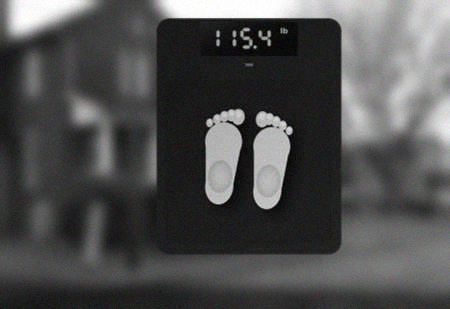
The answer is 115.4 lb
